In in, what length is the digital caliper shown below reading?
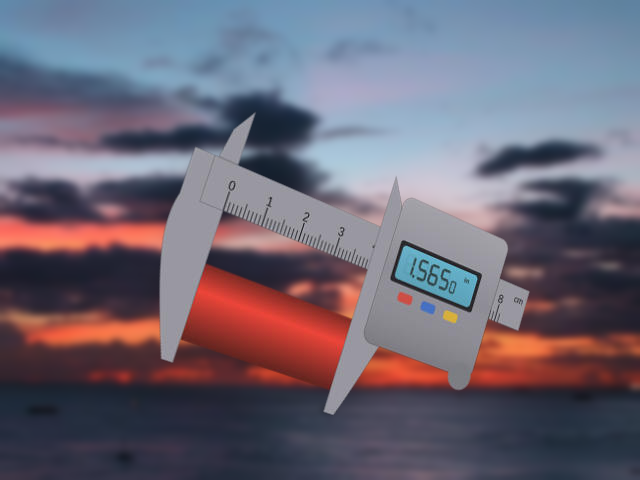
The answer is 1.5650 in
